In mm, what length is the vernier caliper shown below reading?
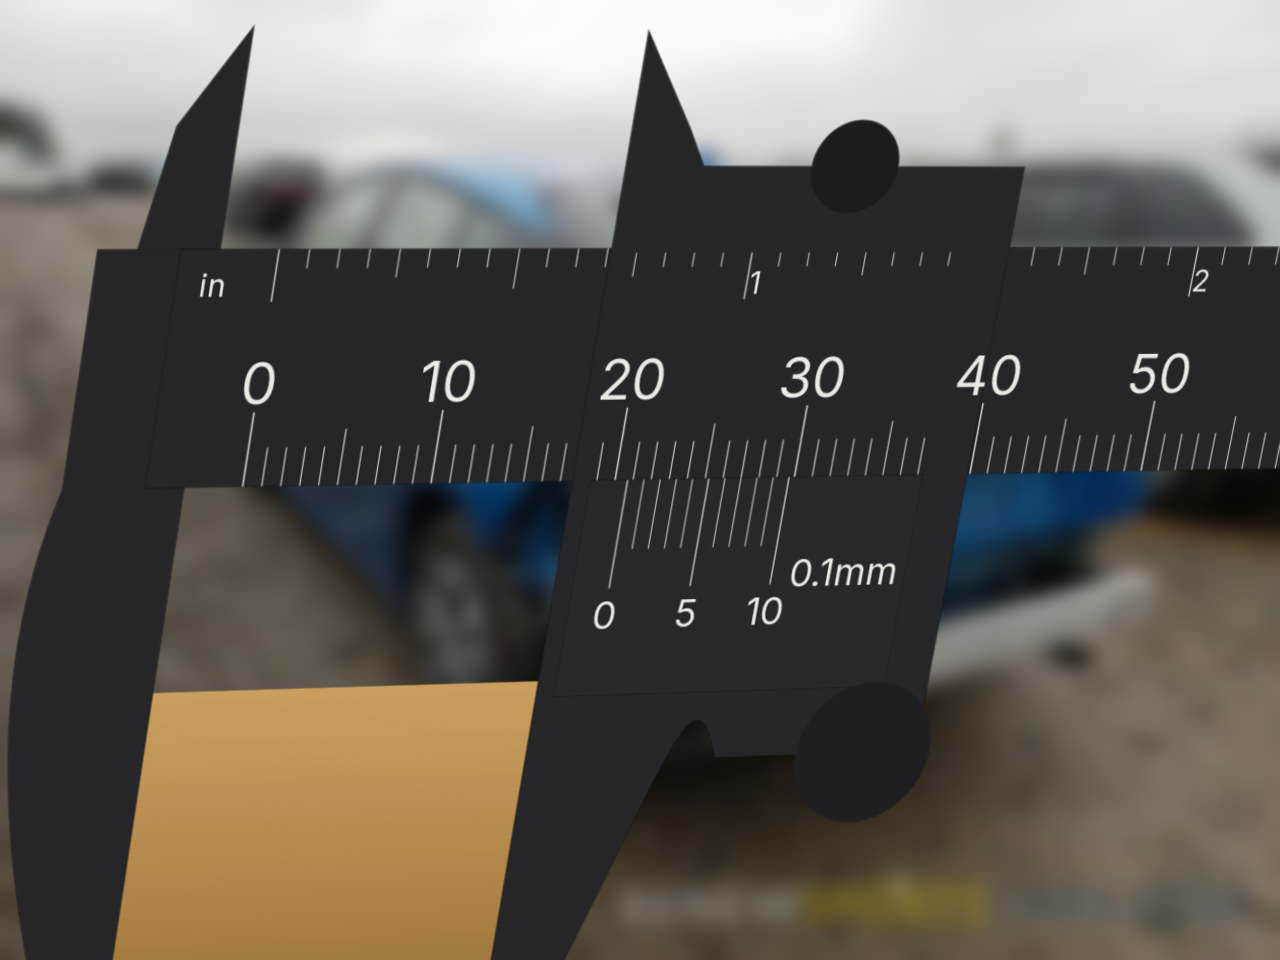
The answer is 20.7 mm
